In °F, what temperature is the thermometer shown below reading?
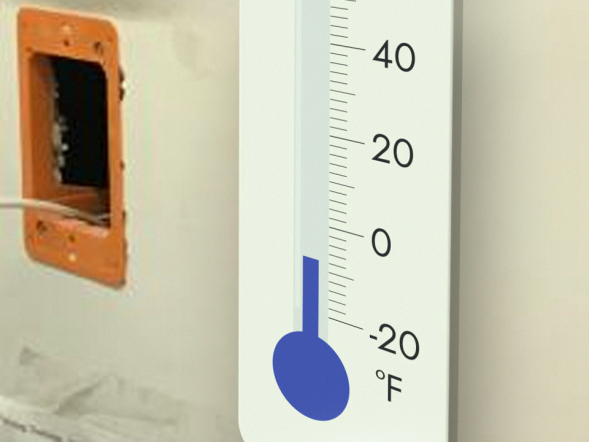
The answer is -8 °F
